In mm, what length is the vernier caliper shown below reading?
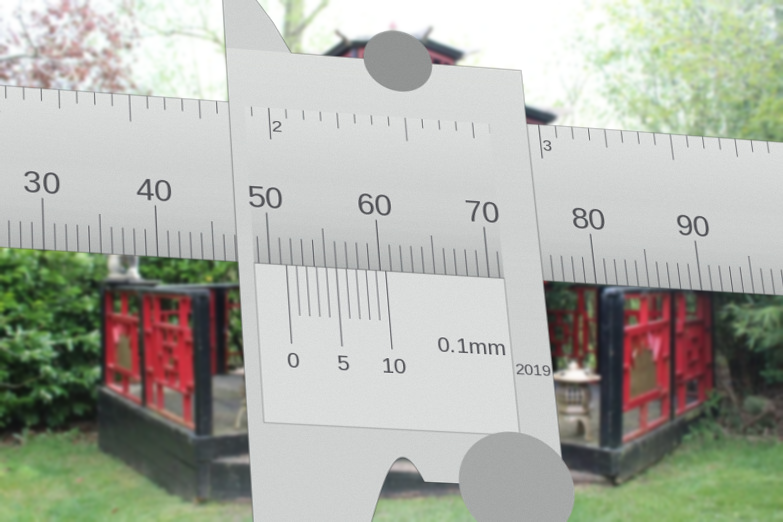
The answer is 51.5 mm
